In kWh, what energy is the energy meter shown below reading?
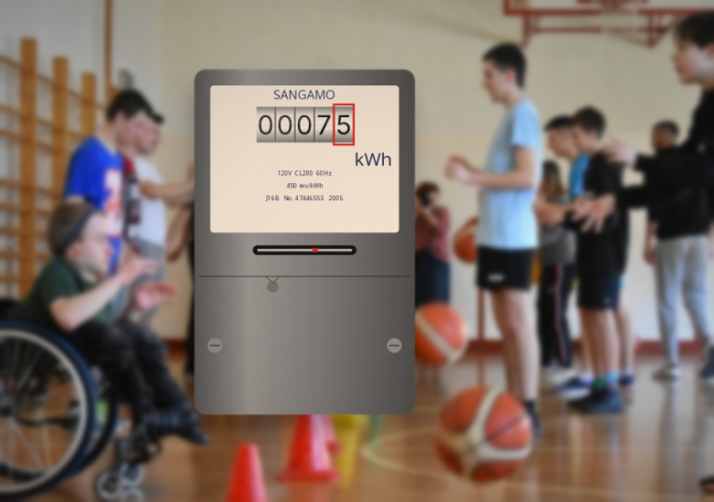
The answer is 7.5 kWh
